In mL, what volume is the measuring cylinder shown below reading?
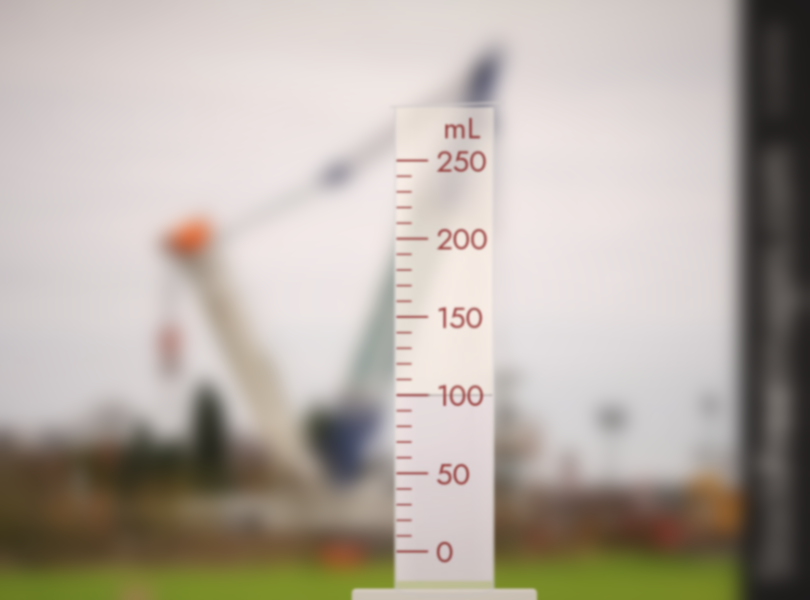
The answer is 100 mL
